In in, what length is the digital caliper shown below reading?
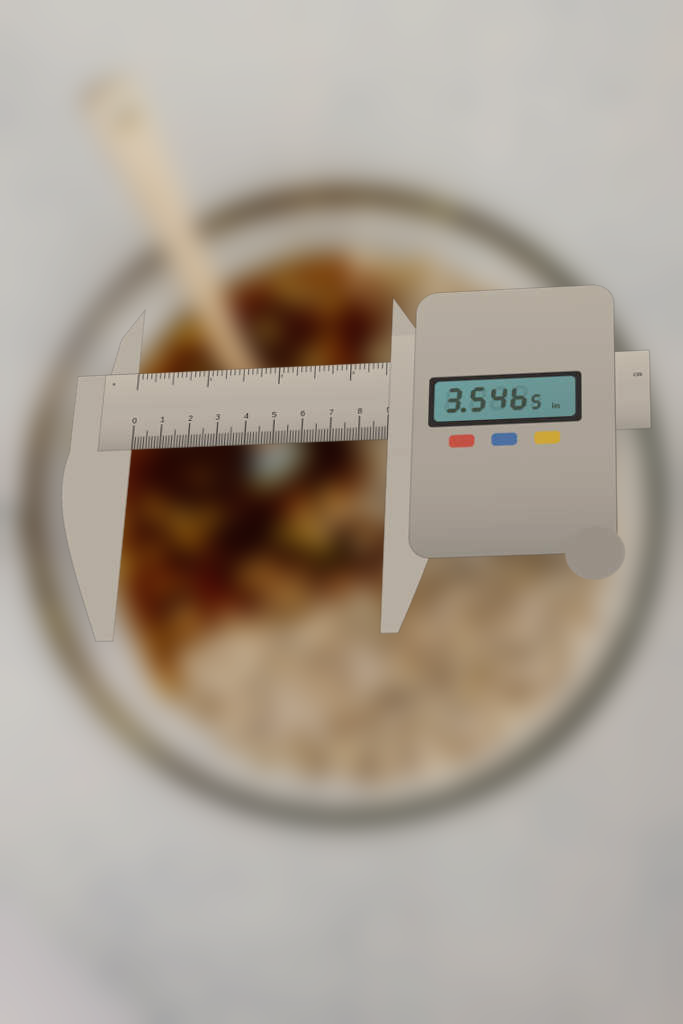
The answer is 3.5465 in
